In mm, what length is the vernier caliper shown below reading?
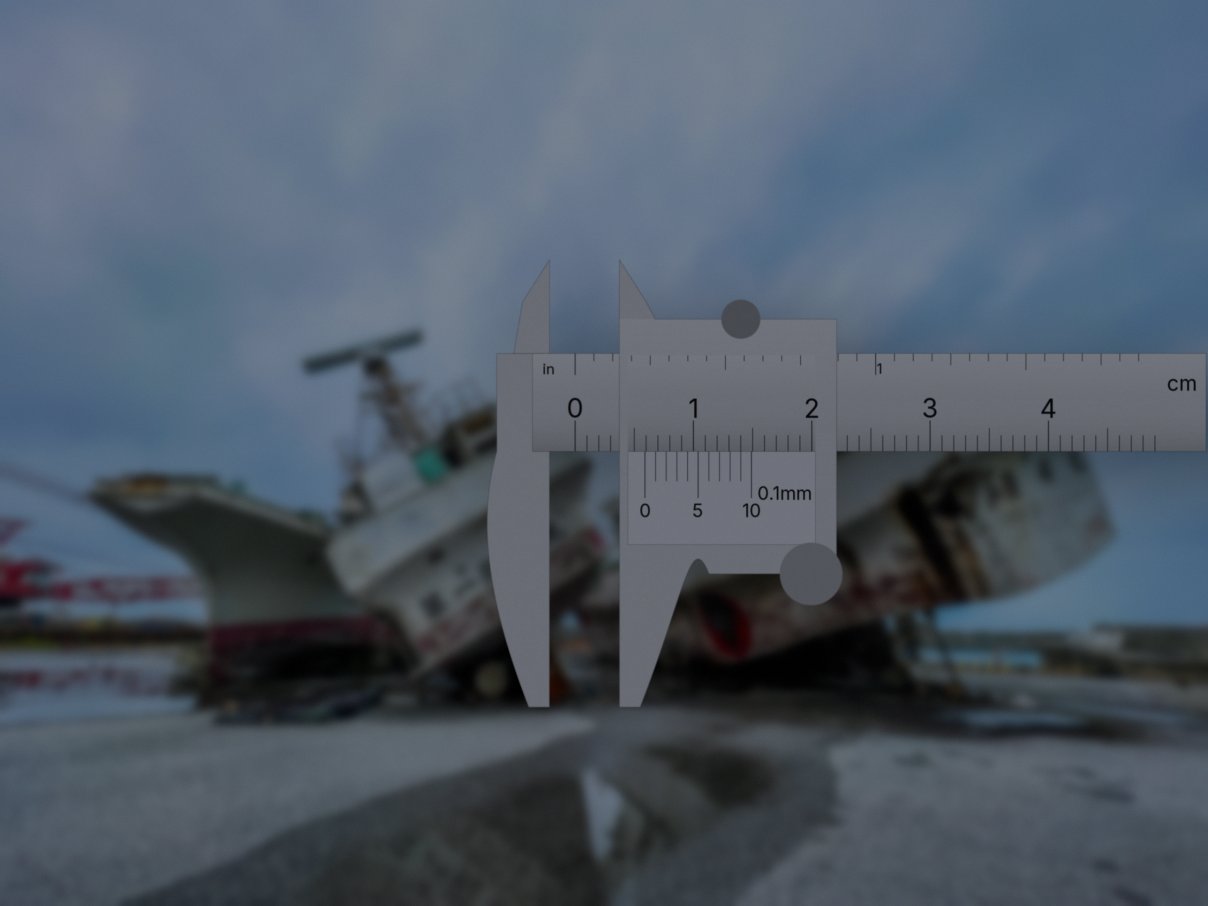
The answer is 5.9 mm
